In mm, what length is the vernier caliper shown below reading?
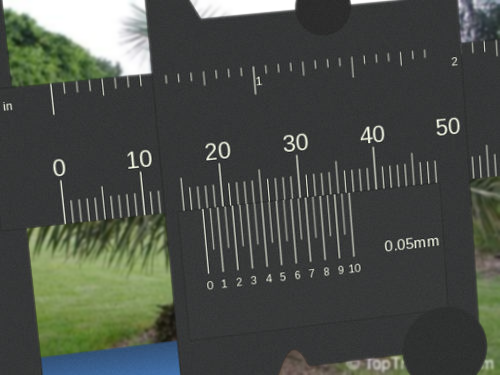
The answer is 17.4 mm
